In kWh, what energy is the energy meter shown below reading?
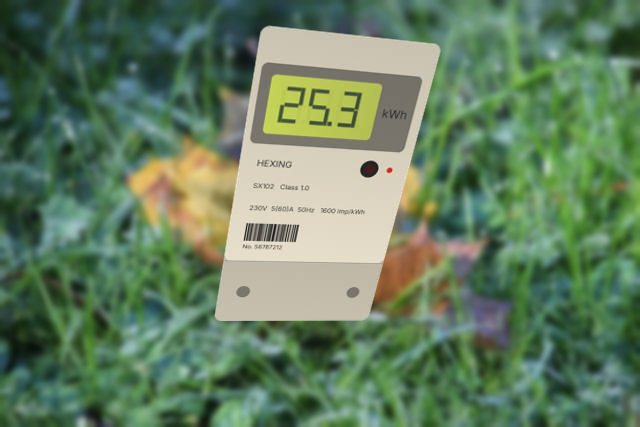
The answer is 25.3 kWh
